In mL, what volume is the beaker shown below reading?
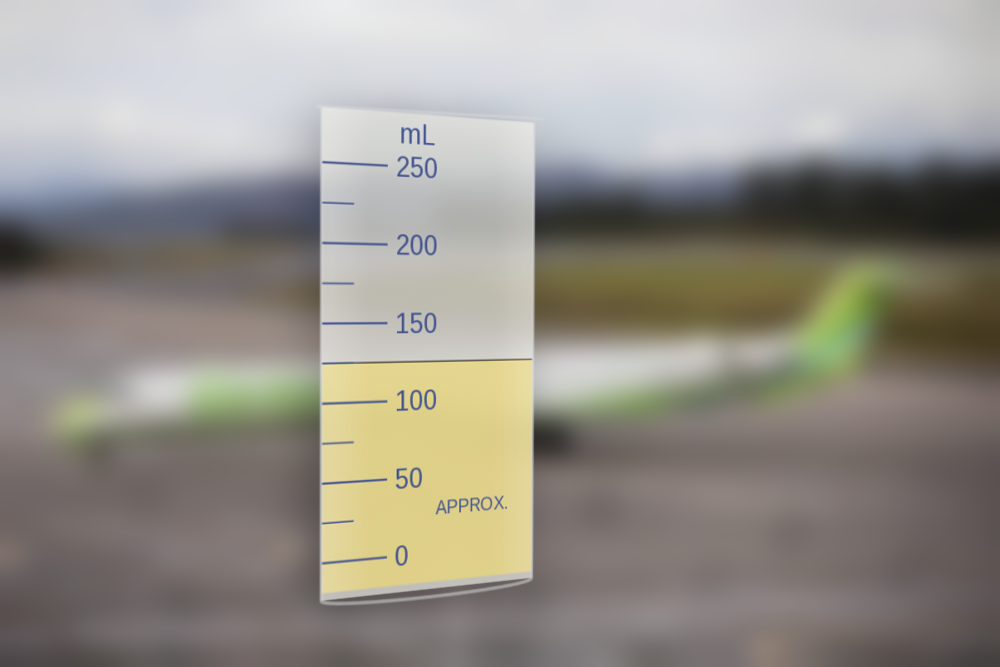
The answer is 125 mL
